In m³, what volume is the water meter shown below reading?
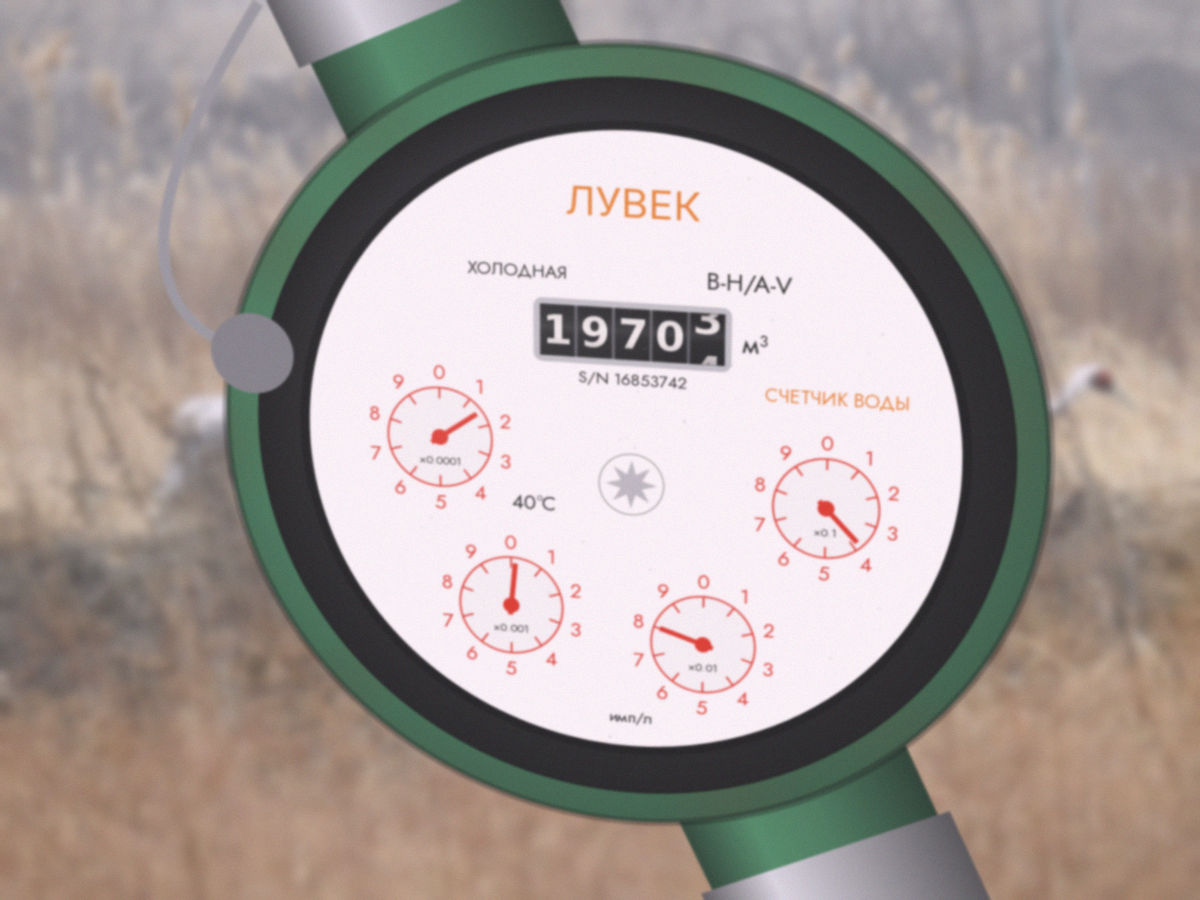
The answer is 19703.3801 m³
